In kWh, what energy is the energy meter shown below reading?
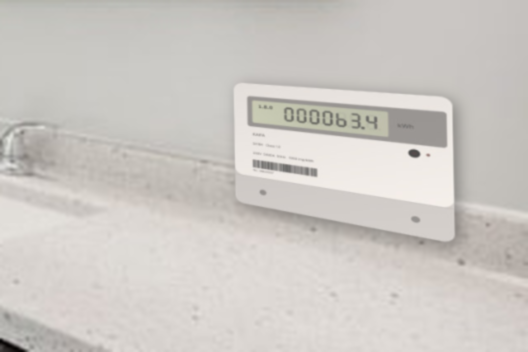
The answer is 63.4 kWh
